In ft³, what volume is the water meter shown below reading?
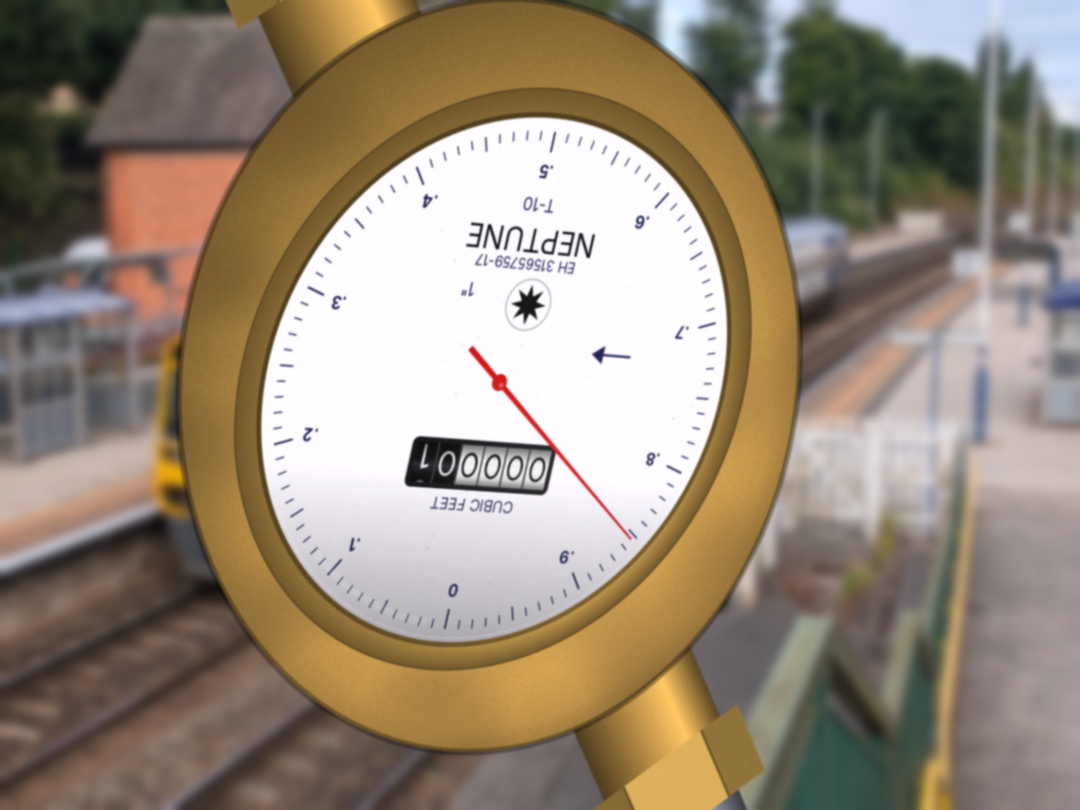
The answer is 0.85 ft³
